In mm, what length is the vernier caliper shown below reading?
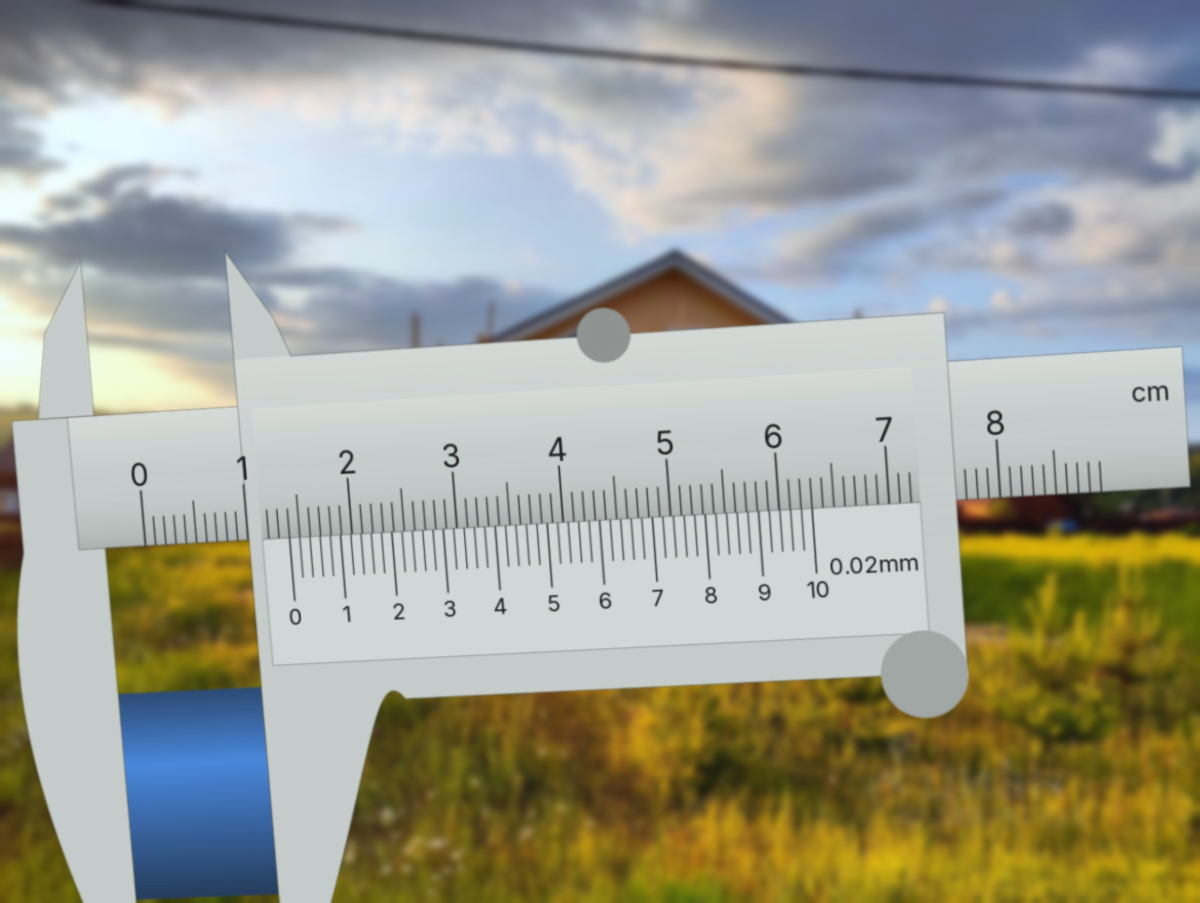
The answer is 14.0 mm
